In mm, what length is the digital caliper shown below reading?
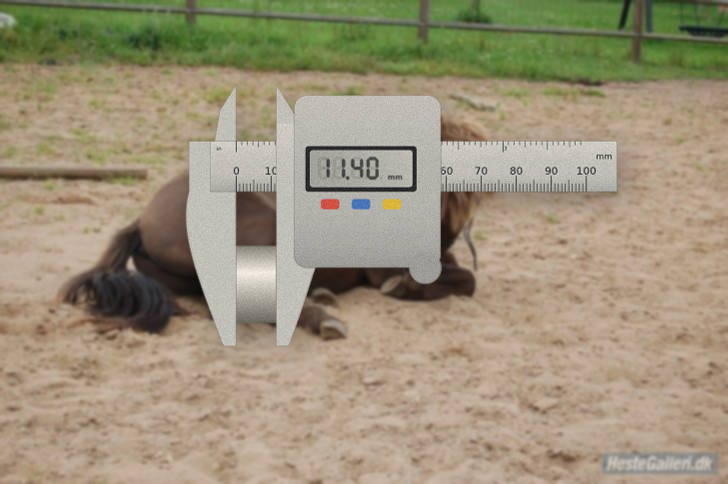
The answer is 11.40 mm
